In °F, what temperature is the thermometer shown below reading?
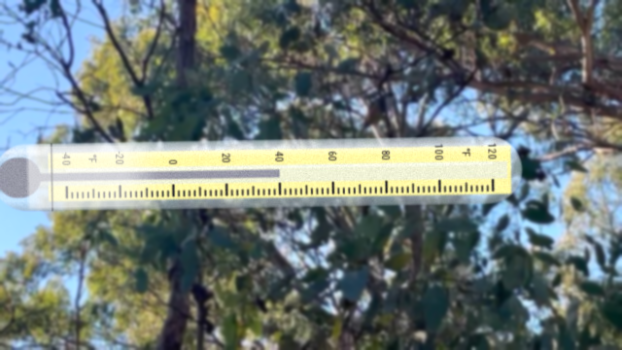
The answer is 40 °F
